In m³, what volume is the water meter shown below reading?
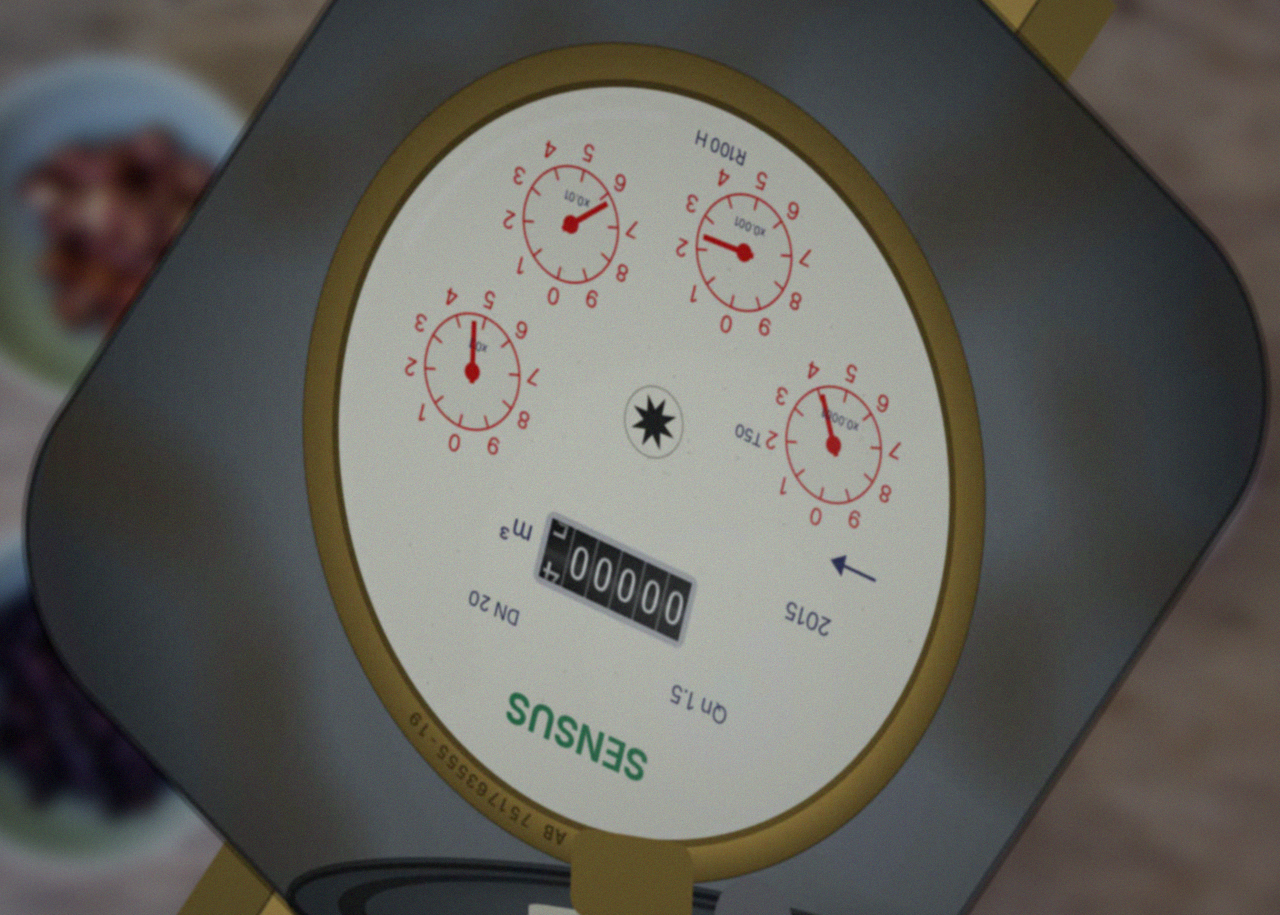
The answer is 4.4624 m³
